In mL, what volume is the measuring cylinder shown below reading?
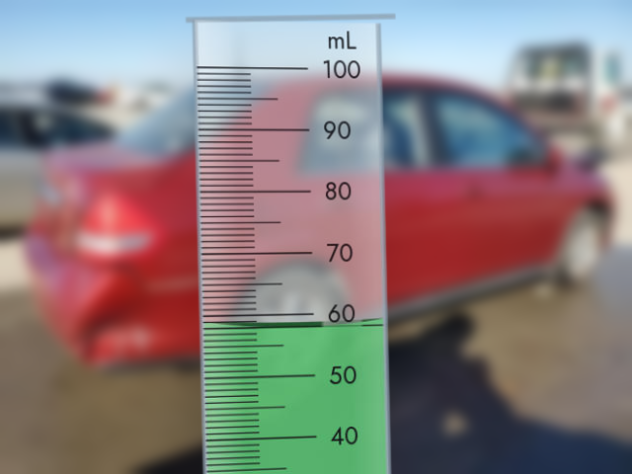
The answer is 58 mL
